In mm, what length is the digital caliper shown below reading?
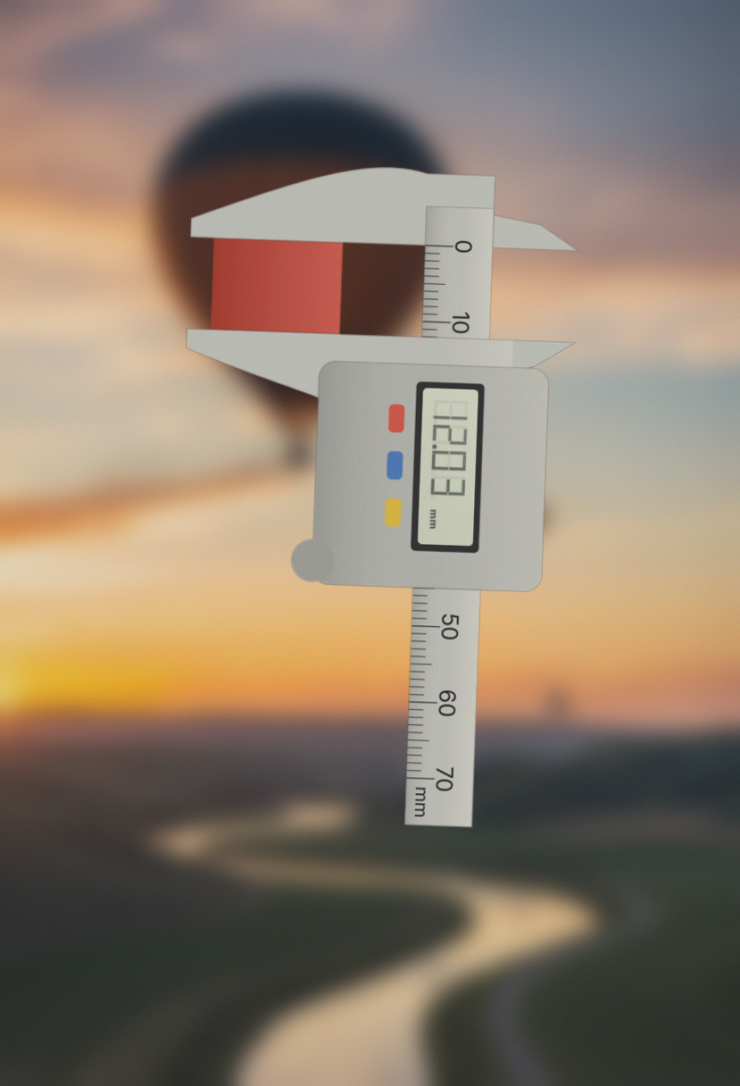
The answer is 12.03 mm
